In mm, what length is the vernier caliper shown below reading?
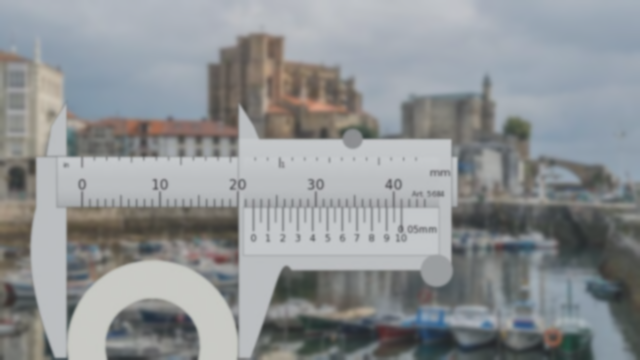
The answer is 22.0 mm
